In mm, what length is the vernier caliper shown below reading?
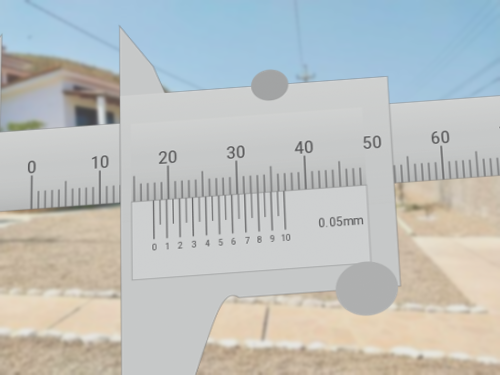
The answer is 17.8 mm
